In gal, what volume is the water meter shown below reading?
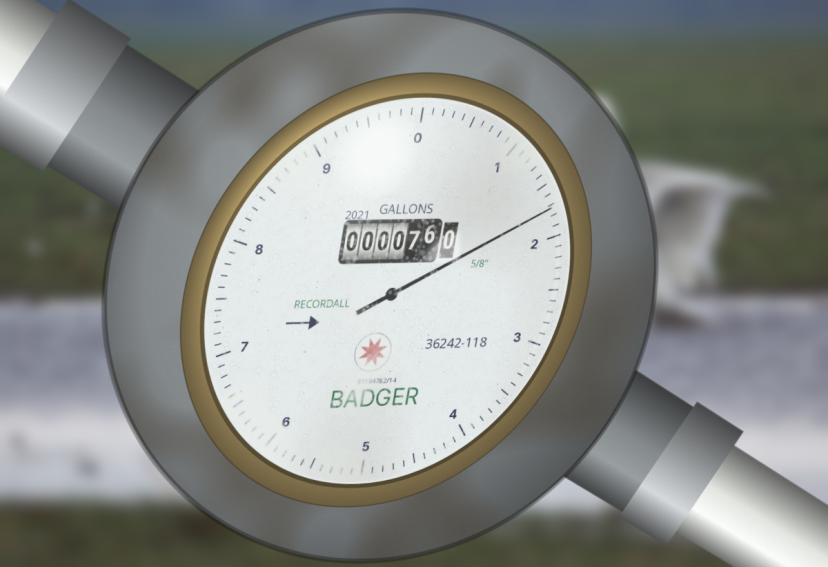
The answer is 761.7 gal
